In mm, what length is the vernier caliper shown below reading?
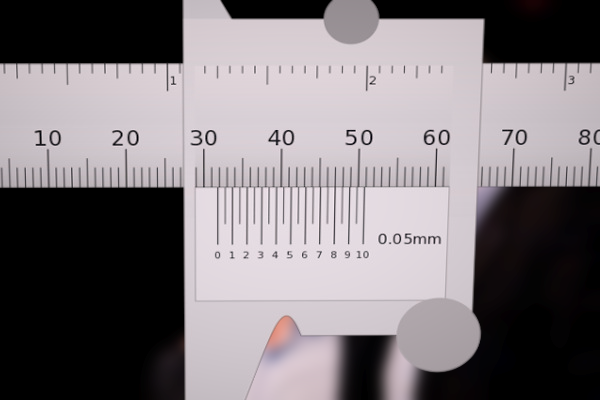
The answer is 31.8 mm
